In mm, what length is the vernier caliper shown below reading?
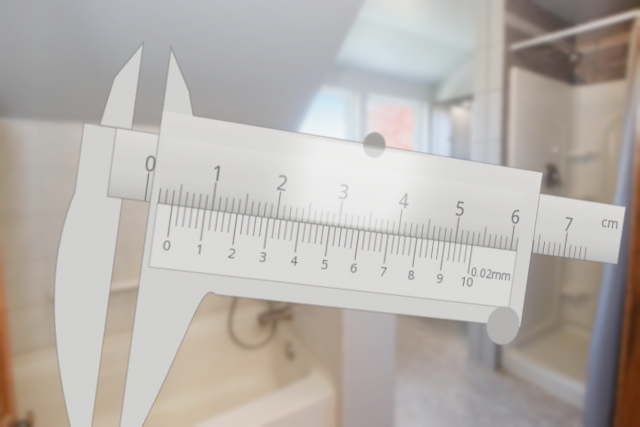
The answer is 4.0 mm
